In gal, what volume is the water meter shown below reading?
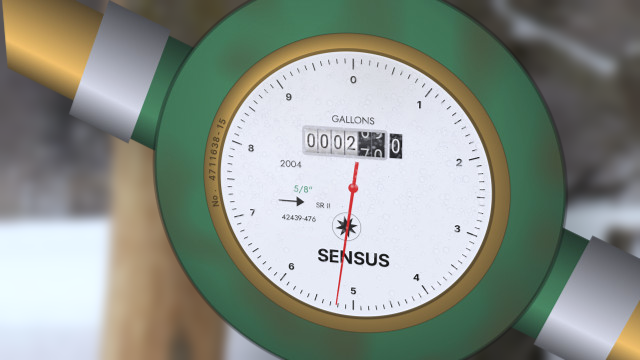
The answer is 2695.2 gal
